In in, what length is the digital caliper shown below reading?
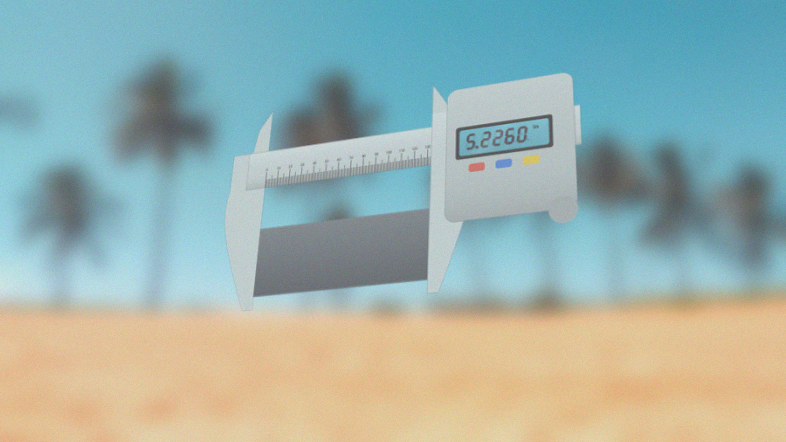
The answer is 5.2260 in
